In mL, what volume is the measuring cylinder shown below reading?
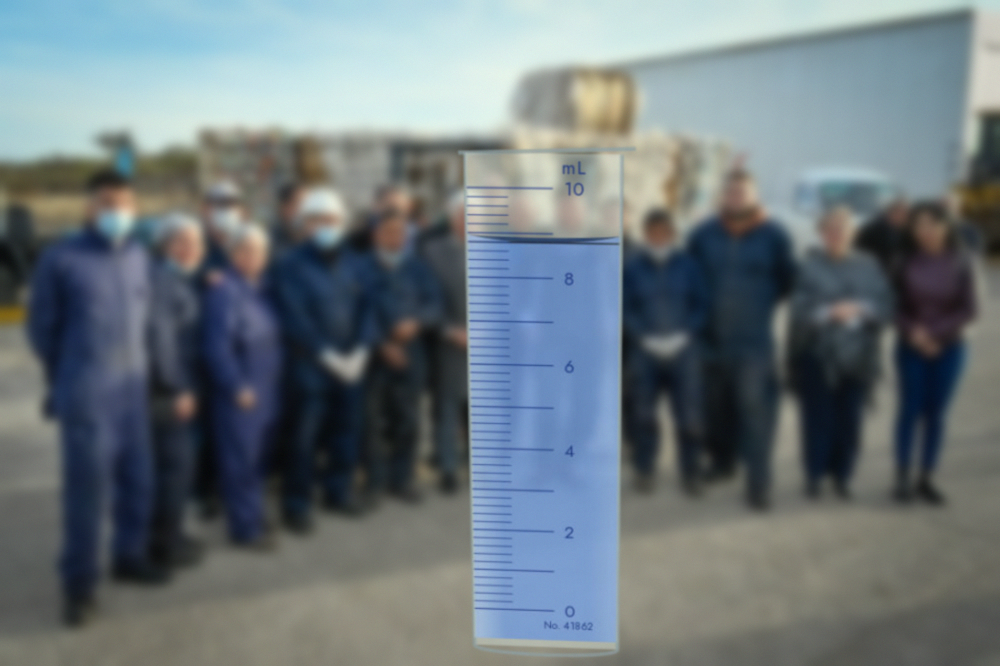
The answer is 8.8 mL
